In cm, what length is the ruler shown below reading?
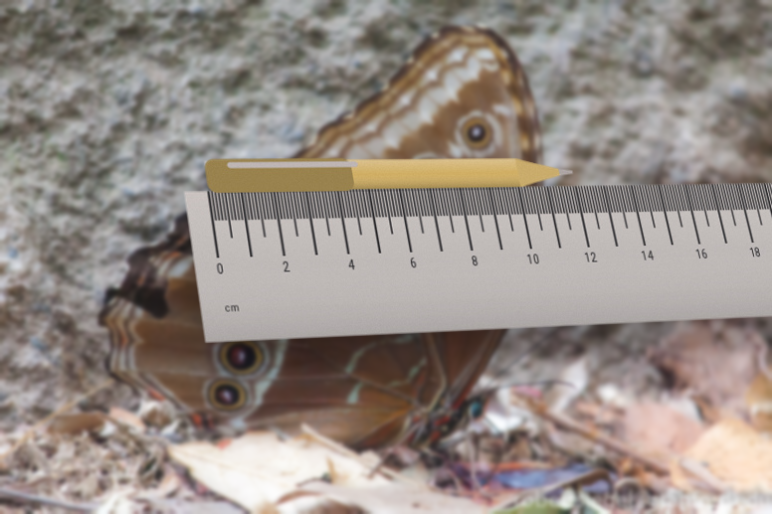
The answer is 12 cm
